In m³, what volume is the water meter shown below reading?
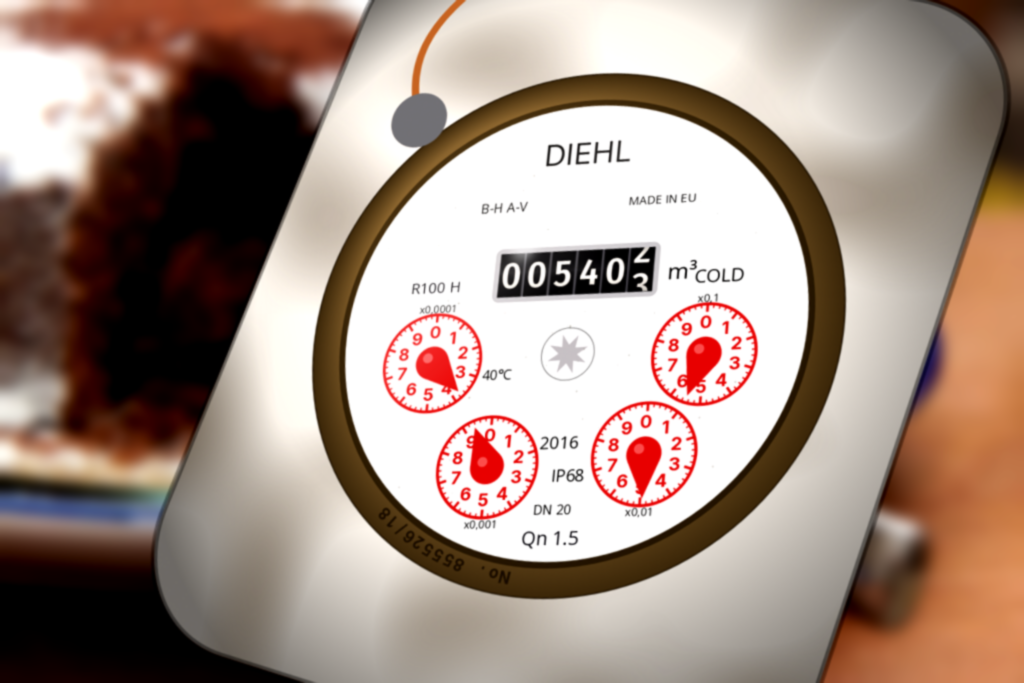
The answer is 5402.5493 m³
